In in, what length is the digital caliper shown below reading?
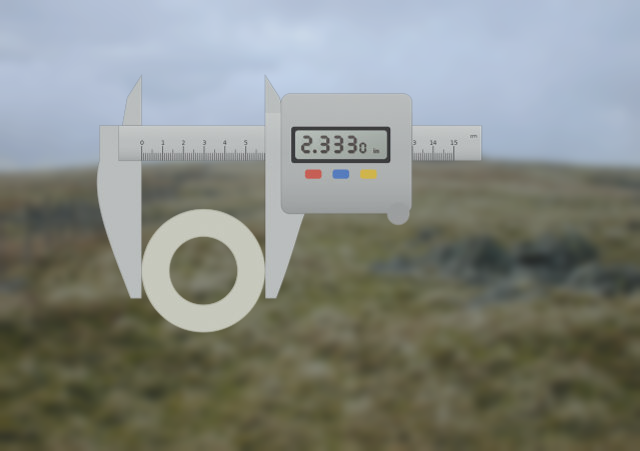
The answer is 2.3330 in
